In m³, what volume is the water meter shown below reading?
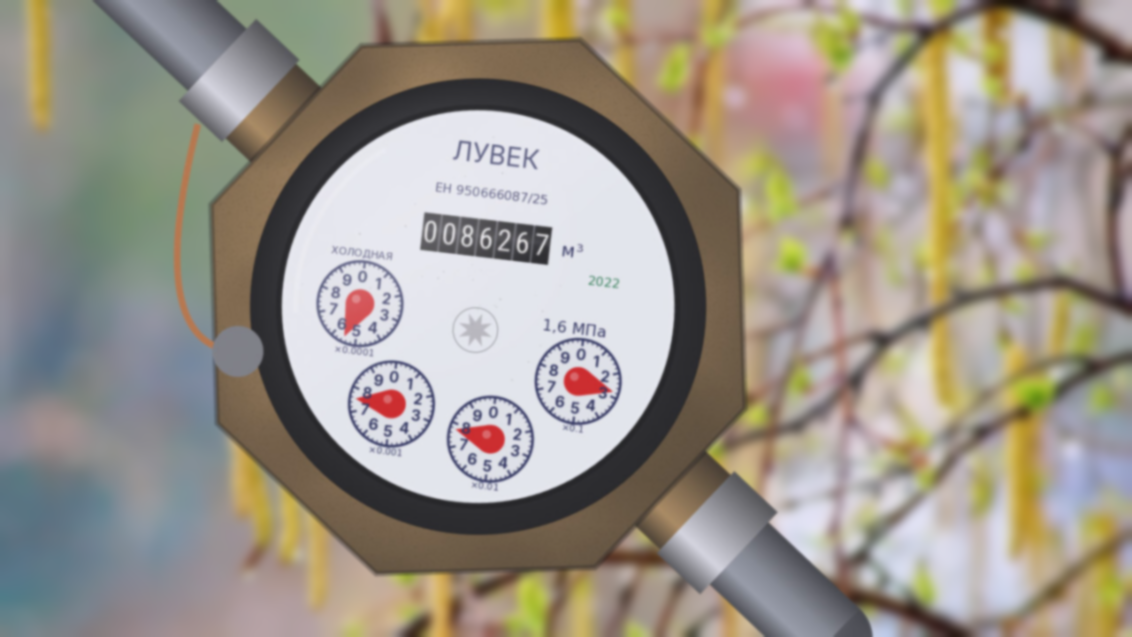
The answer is 86267.2775 m³
